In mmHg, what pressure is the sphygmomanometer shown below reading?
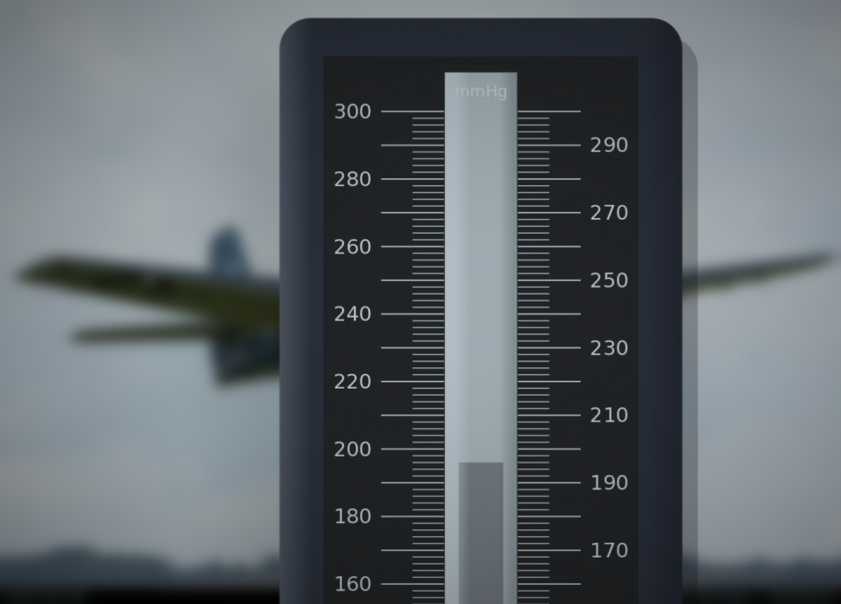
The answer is 196 mmHg
